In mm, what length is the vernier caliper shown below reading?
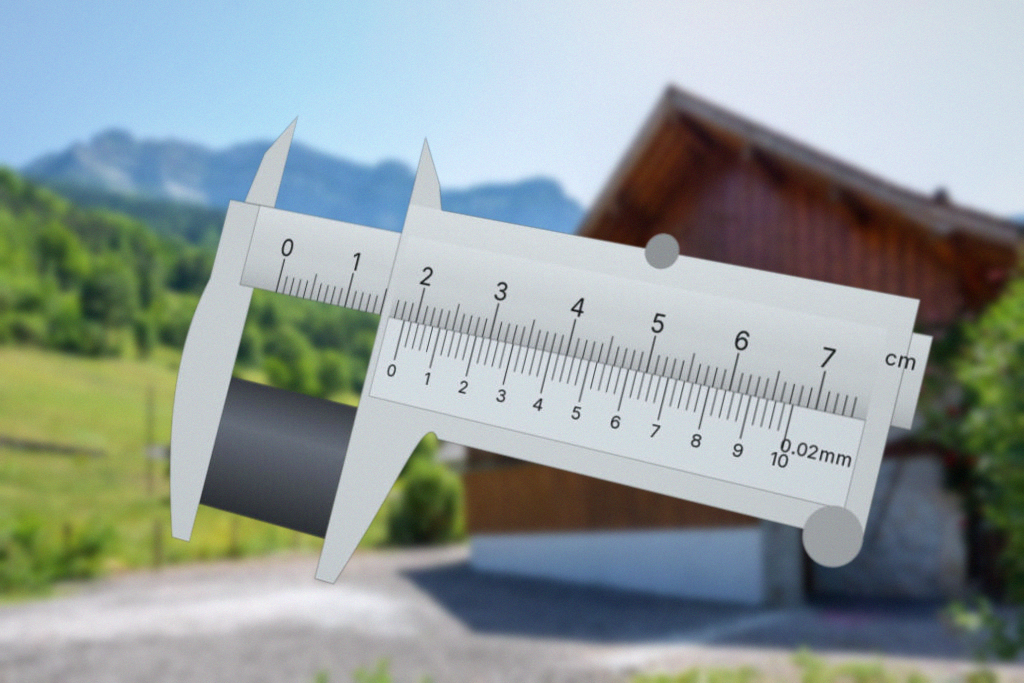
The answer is 18.4 mm
